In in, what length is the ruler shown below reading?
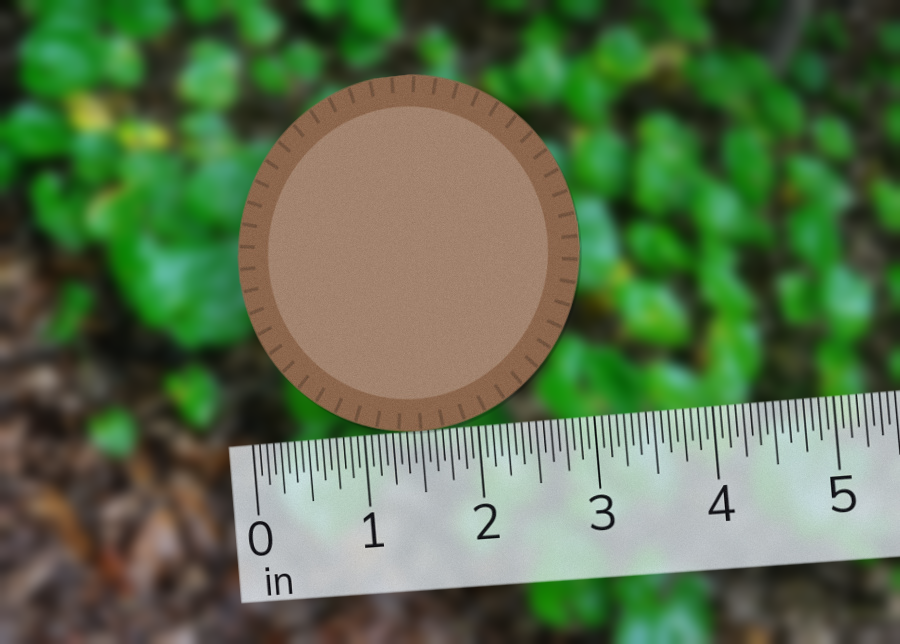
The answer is 3 in
